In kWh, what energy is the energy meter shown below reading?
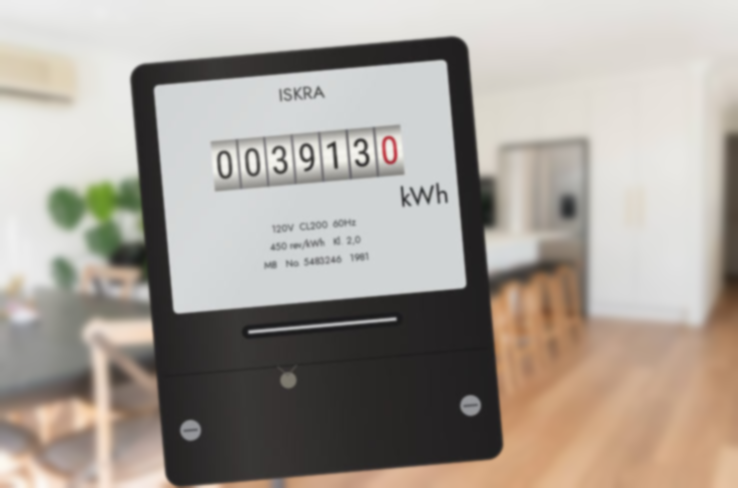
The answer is 3913.0 kWh
